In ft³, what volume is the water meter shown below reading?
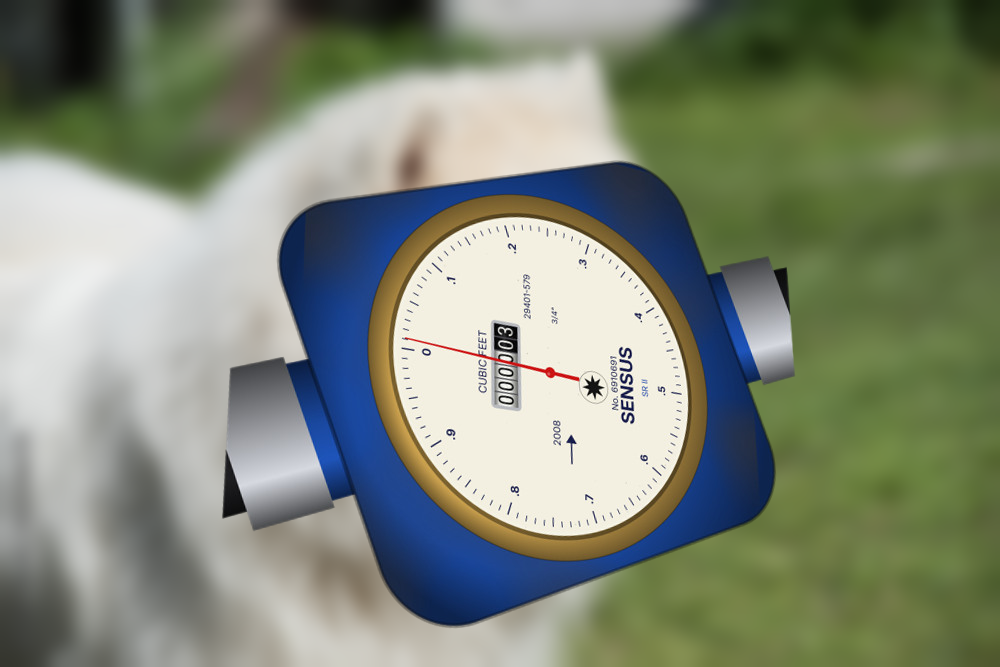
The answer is 3.01 ft³
